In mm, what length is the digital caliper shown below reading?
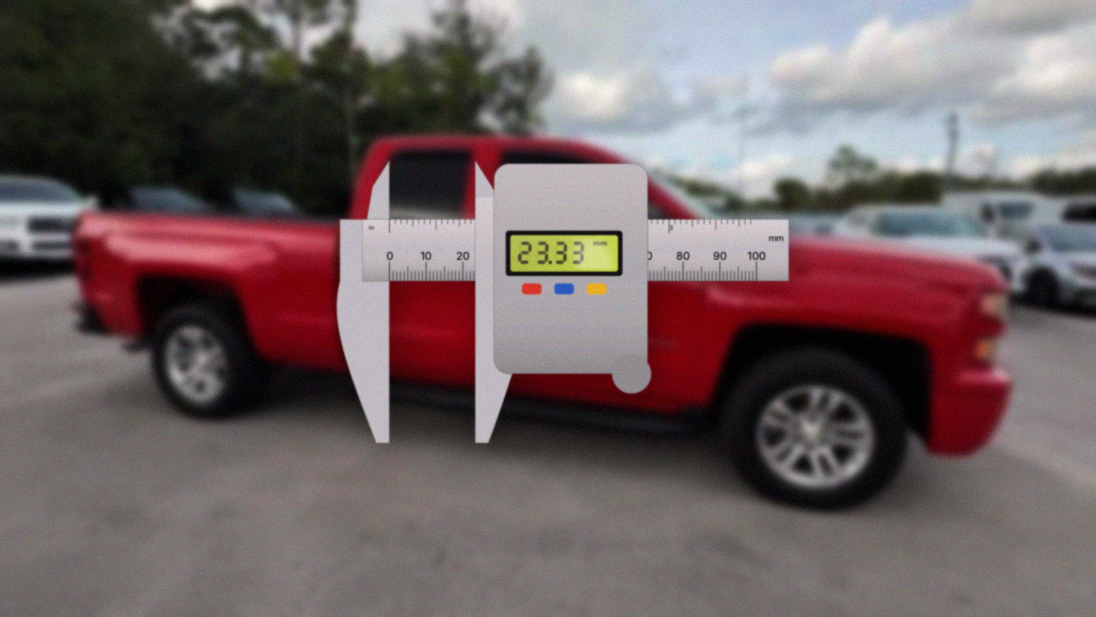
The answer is 23.33 mm
